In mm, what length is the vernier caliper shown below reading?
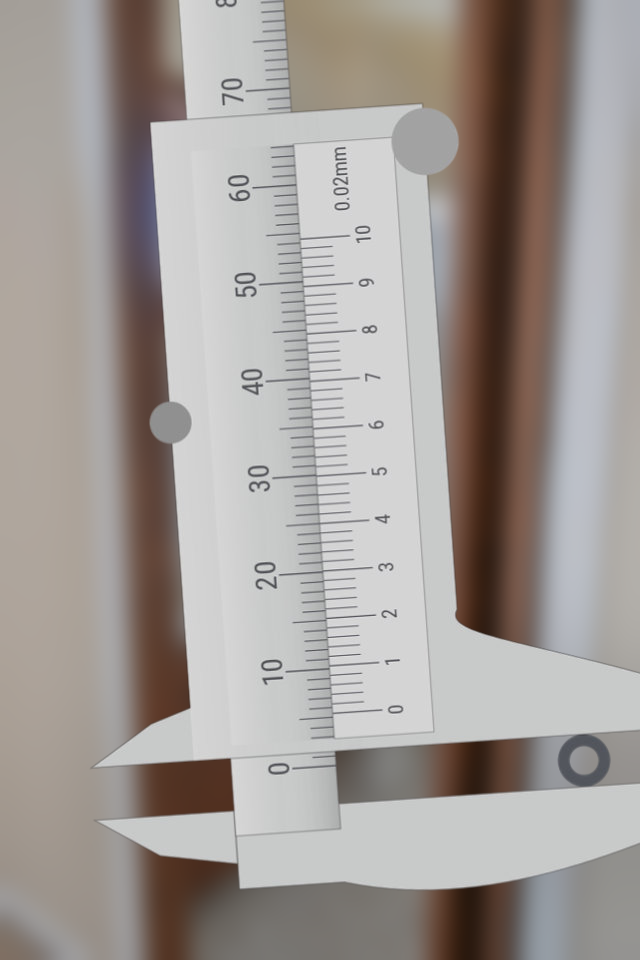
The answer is 5.4 mm
